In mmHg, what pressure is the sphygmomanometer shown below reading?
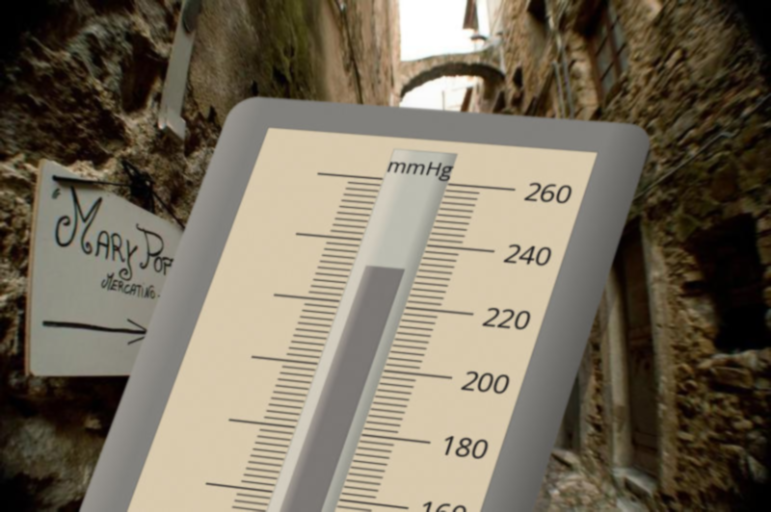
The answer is 232 mmHg
